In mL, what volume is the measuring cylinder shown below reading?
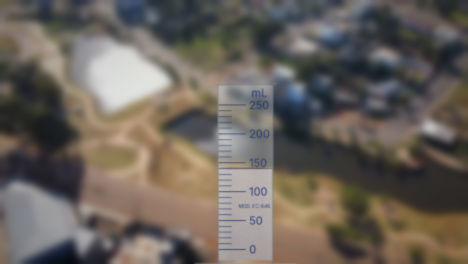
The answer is 140 mL
